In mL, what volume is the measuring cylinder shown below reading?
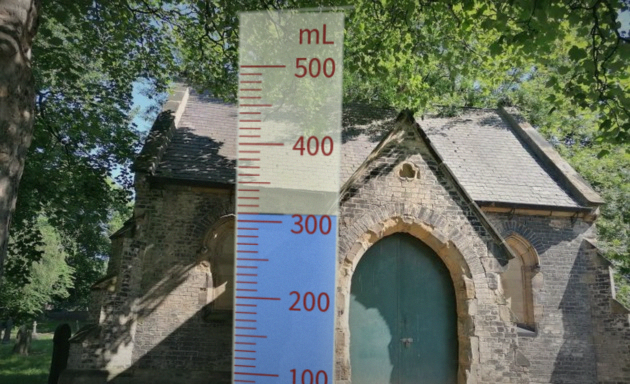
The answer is 310 mL
